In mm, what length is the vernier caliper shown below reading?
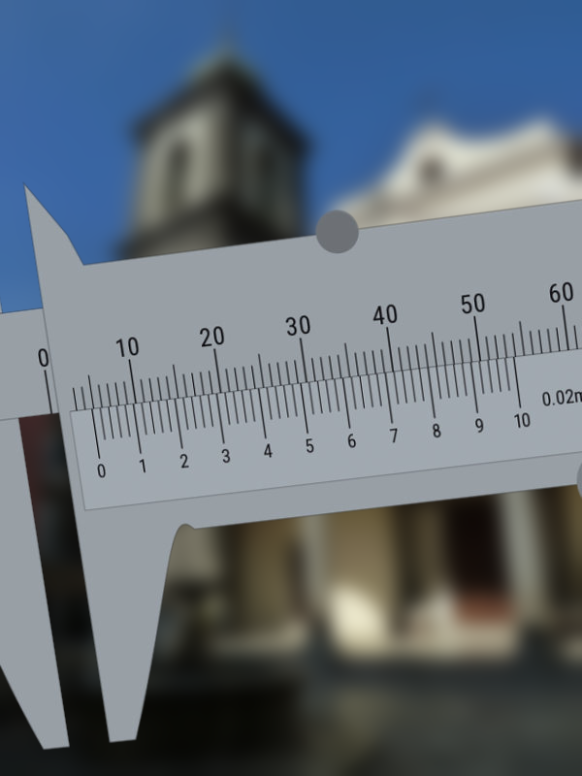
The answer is 4.8 mm
